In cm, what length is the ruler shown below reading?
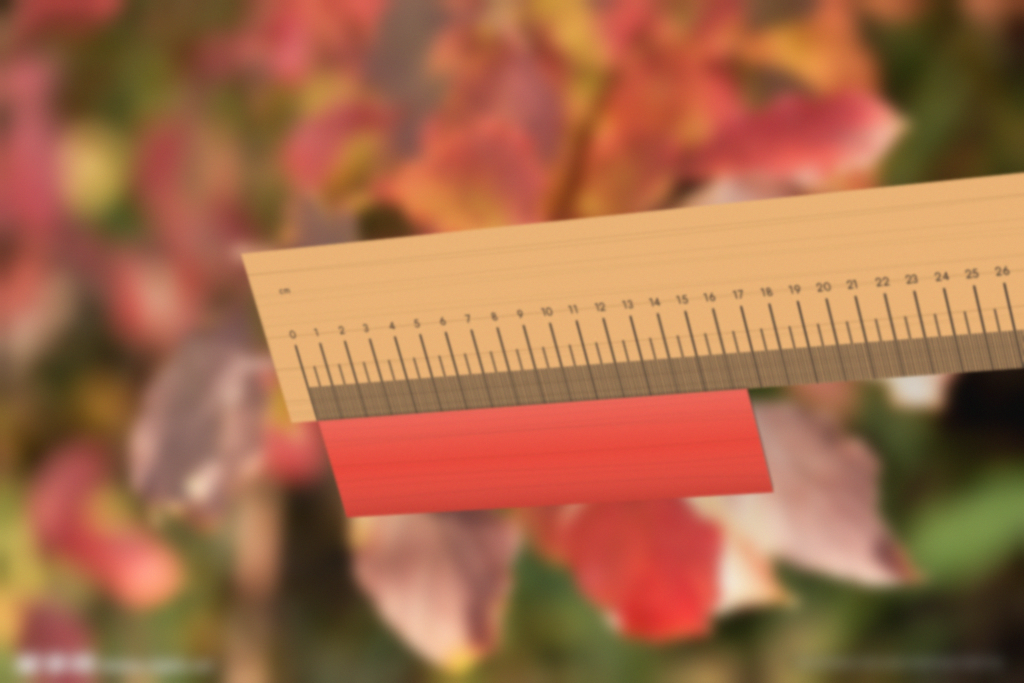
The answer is 16.5 cm
